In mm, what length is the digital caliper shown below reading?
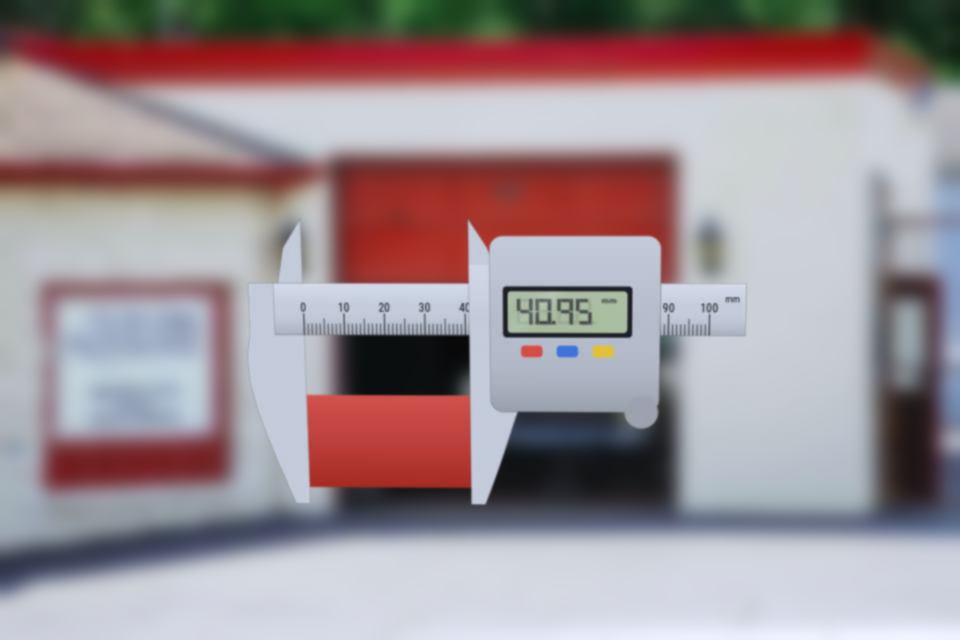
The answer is 40.95 mm
